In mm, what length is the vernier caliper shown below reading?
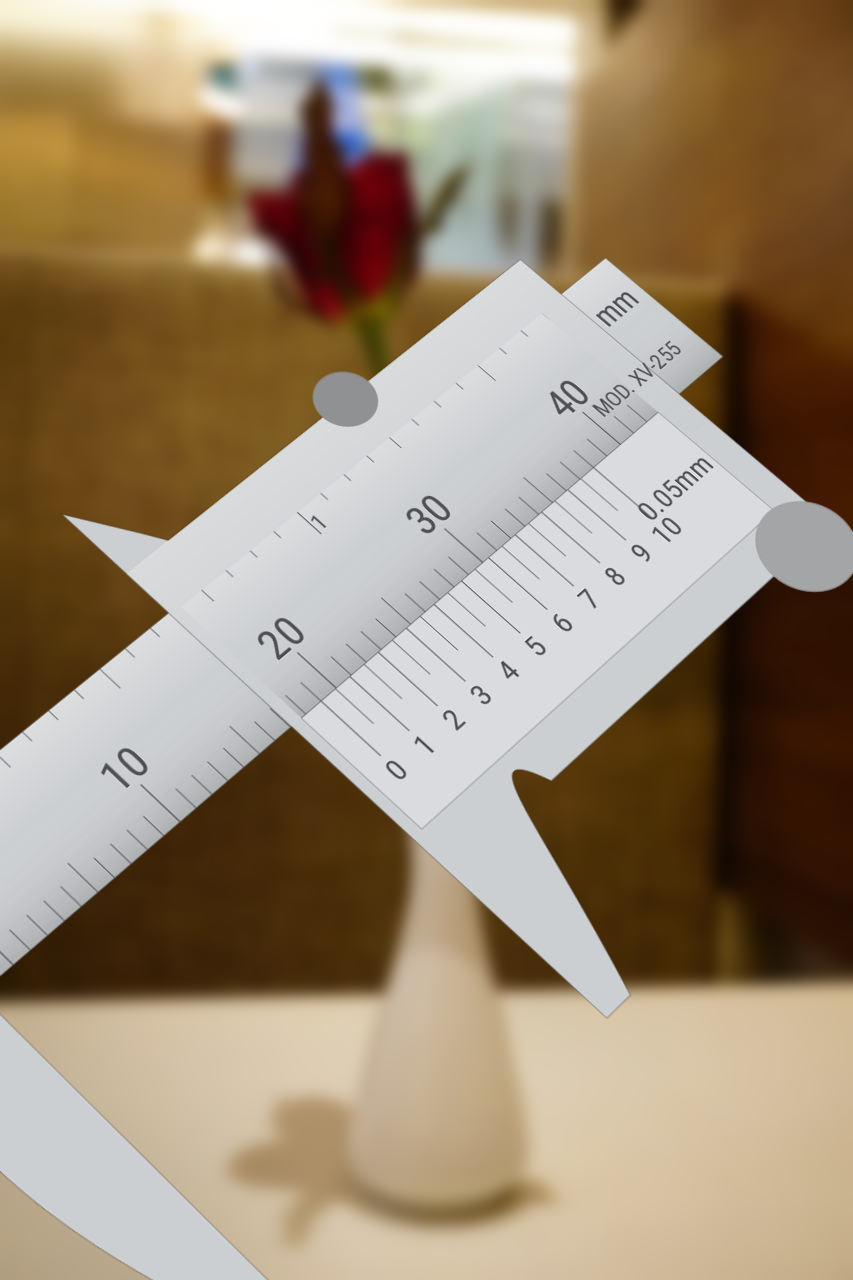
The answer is 19.0 mm
